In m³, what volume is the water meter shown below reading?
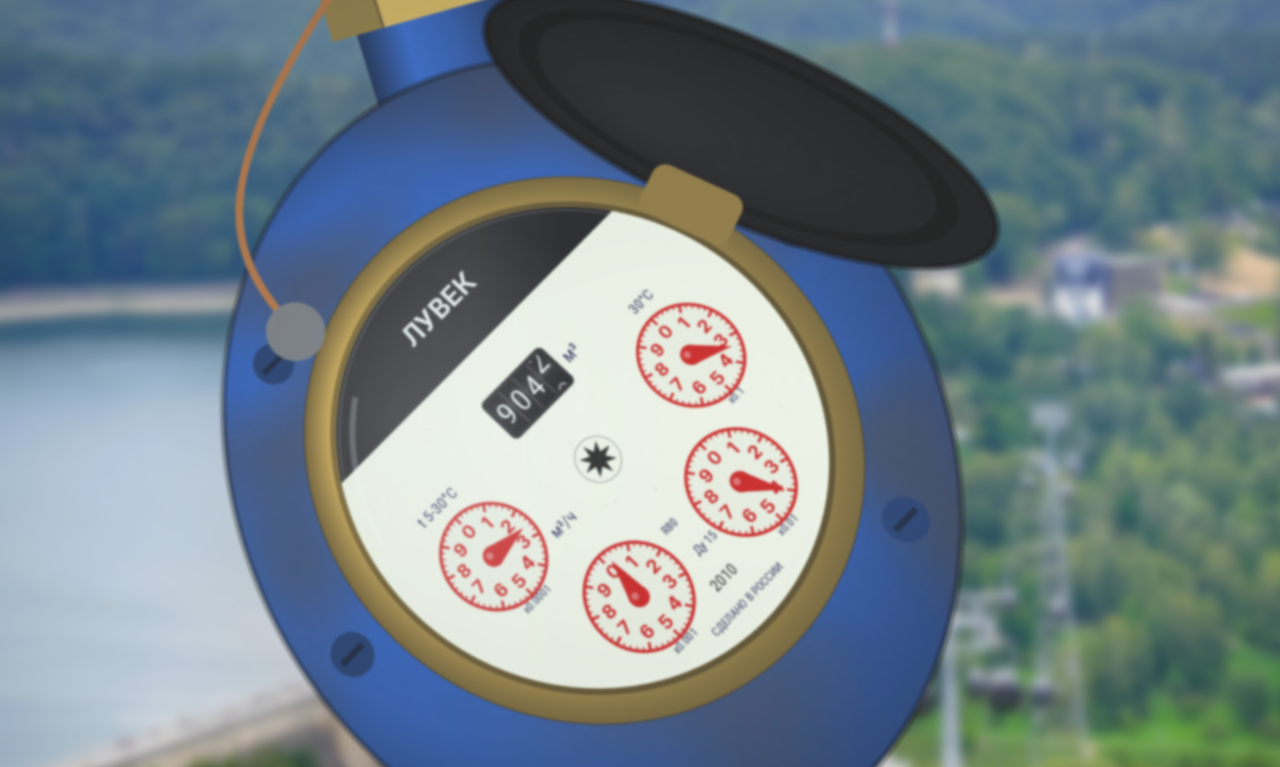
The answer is 9042.3402 m³
